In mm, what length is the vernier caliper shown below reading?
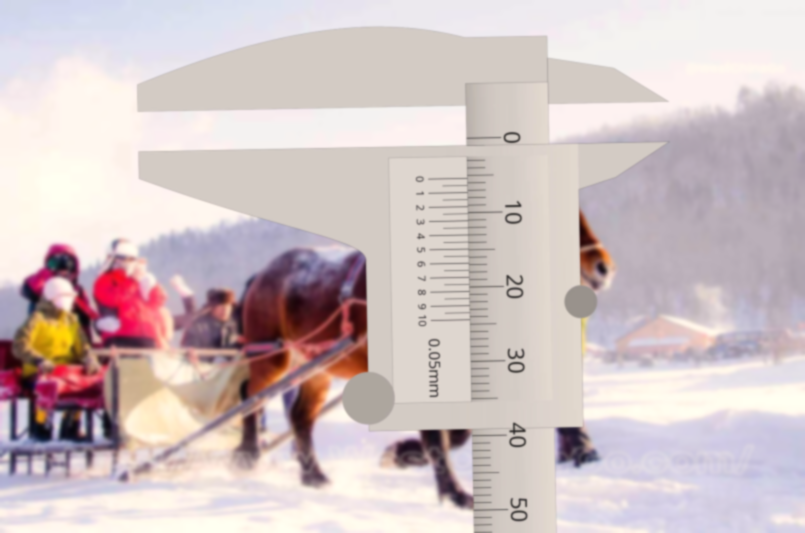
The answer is 5.4 mm
